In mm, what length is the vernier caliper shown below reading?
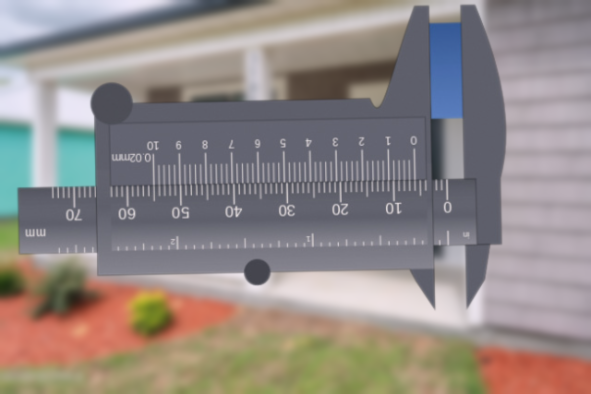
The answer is 6.0 mm
